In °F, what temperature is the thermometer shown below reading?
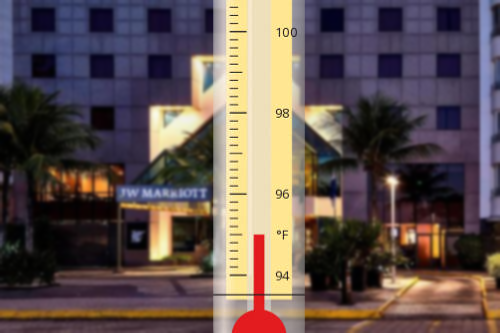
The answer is 95 °F
